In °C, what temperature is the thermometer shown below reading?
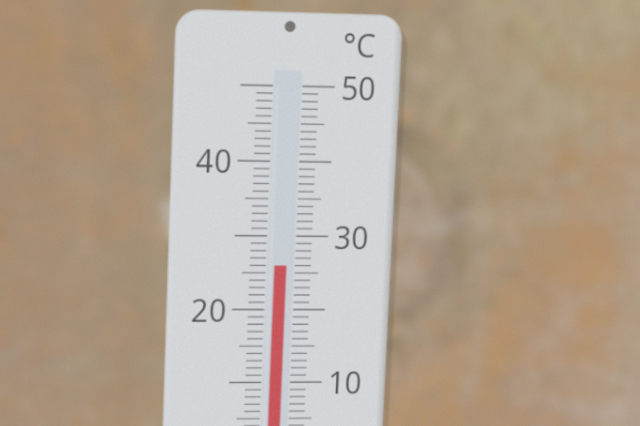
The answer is 26 °C
